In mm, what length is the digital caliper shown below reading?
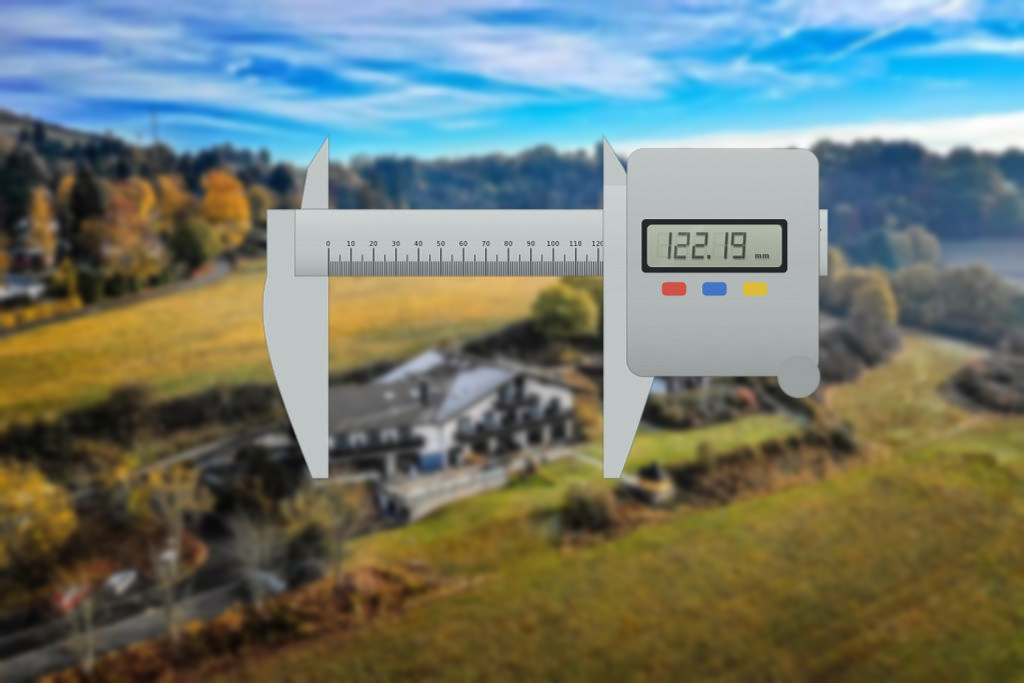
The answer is 122.19 mm
